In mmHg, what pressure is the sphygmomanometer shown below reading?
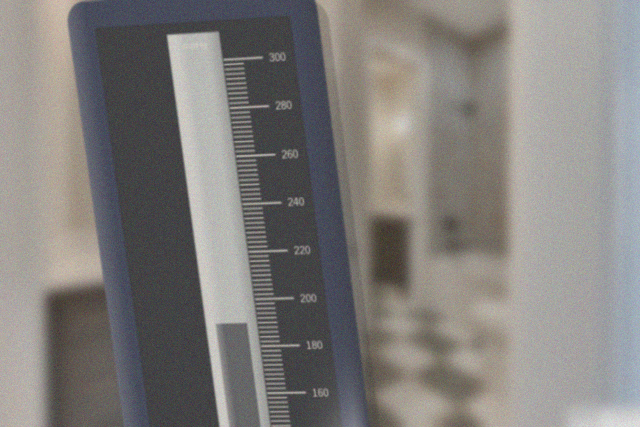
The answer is 190 mmHg
